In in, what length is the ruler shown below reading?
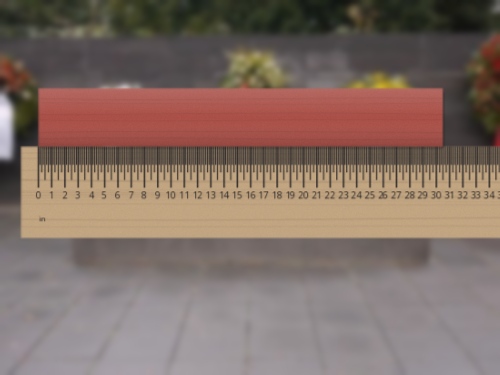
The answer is 30.5 in
